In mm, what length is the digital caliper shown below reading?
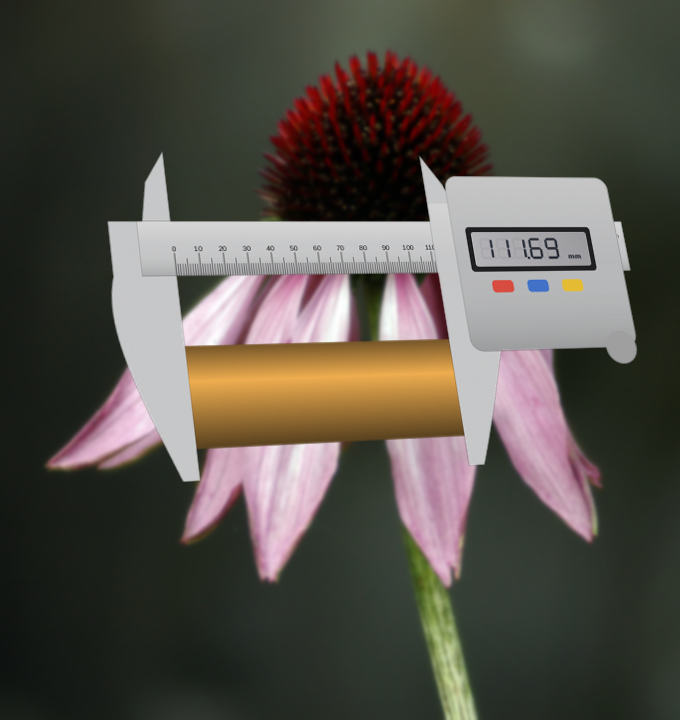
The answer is 111.69 mm
